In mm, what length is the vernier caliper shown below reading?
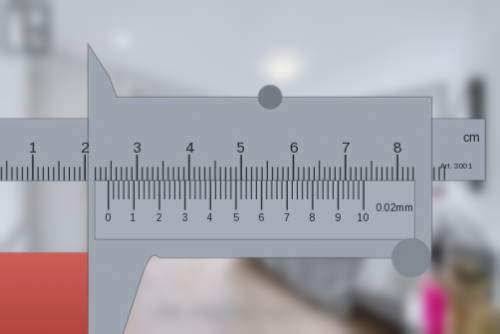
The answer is 24.5 mm
